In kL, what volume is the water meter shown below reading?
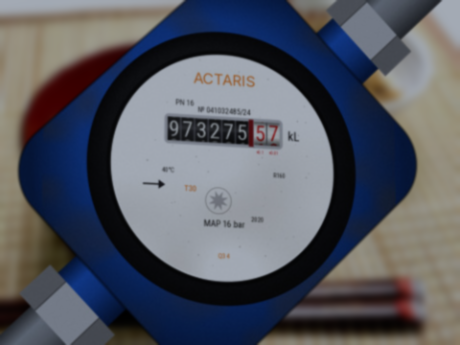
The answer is 973275.57 kL
